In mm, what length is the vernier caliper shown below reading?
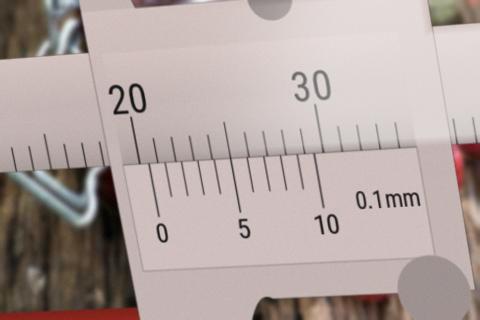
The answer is 20.5 mm
